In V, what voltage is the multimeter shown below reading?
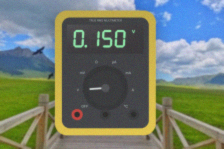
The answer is 0.150 V
